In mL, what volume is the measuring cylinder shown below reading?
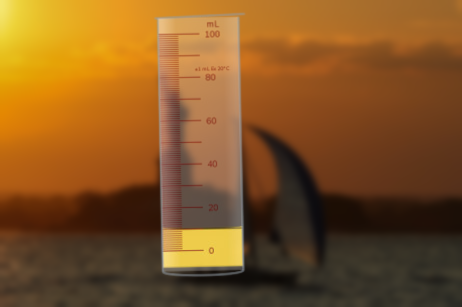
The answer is 10 mL
